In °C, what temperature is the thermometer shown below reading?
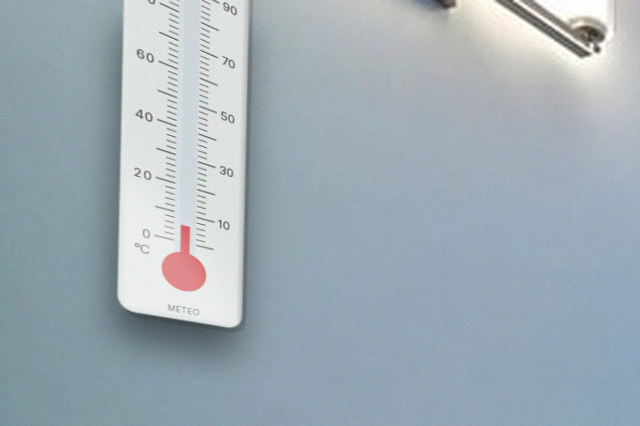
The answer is 6 °C
